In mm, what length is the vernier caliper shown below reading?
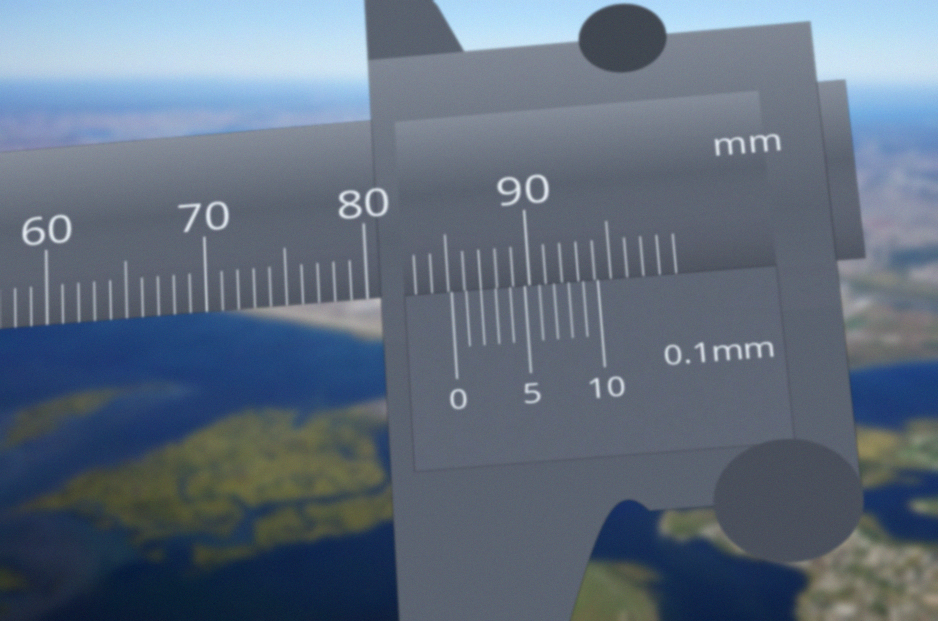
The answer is 85.2 mm
